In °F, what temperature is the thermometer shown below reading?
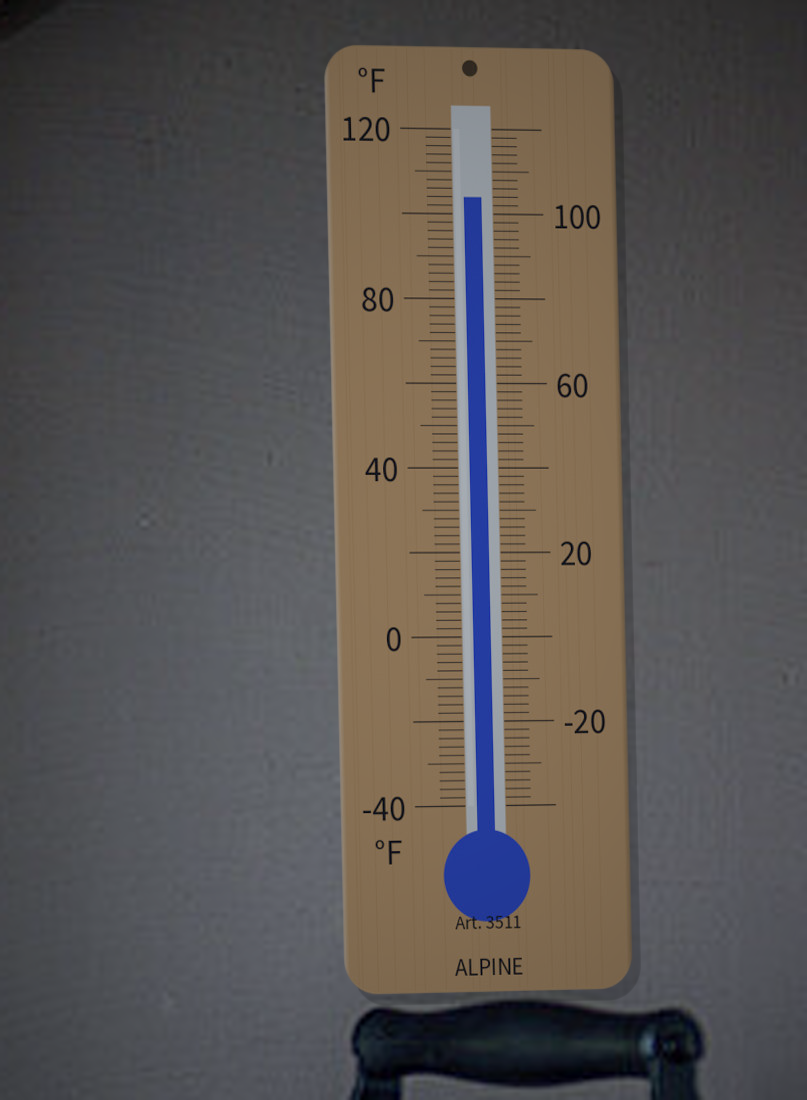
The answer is 104 °F
